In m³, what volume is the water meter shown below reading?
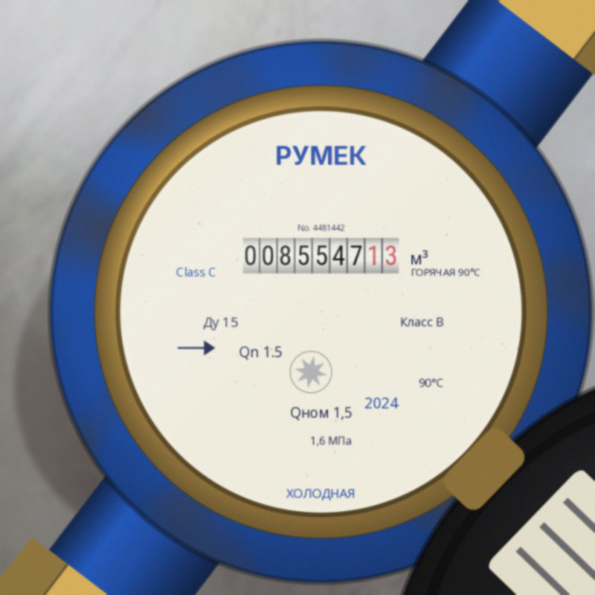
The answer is 85547.13 m³
